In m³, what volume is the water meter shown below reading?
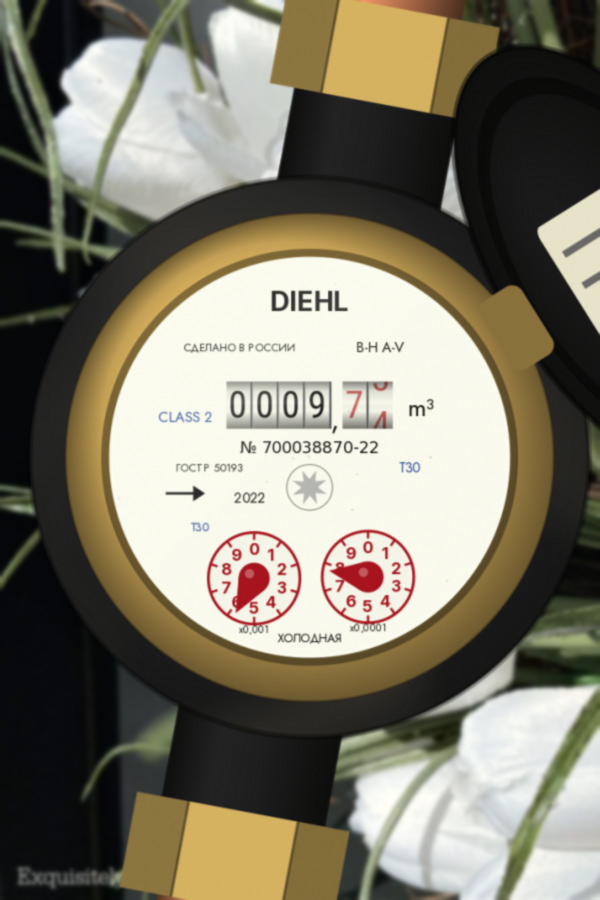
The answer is 9.7357 m³
